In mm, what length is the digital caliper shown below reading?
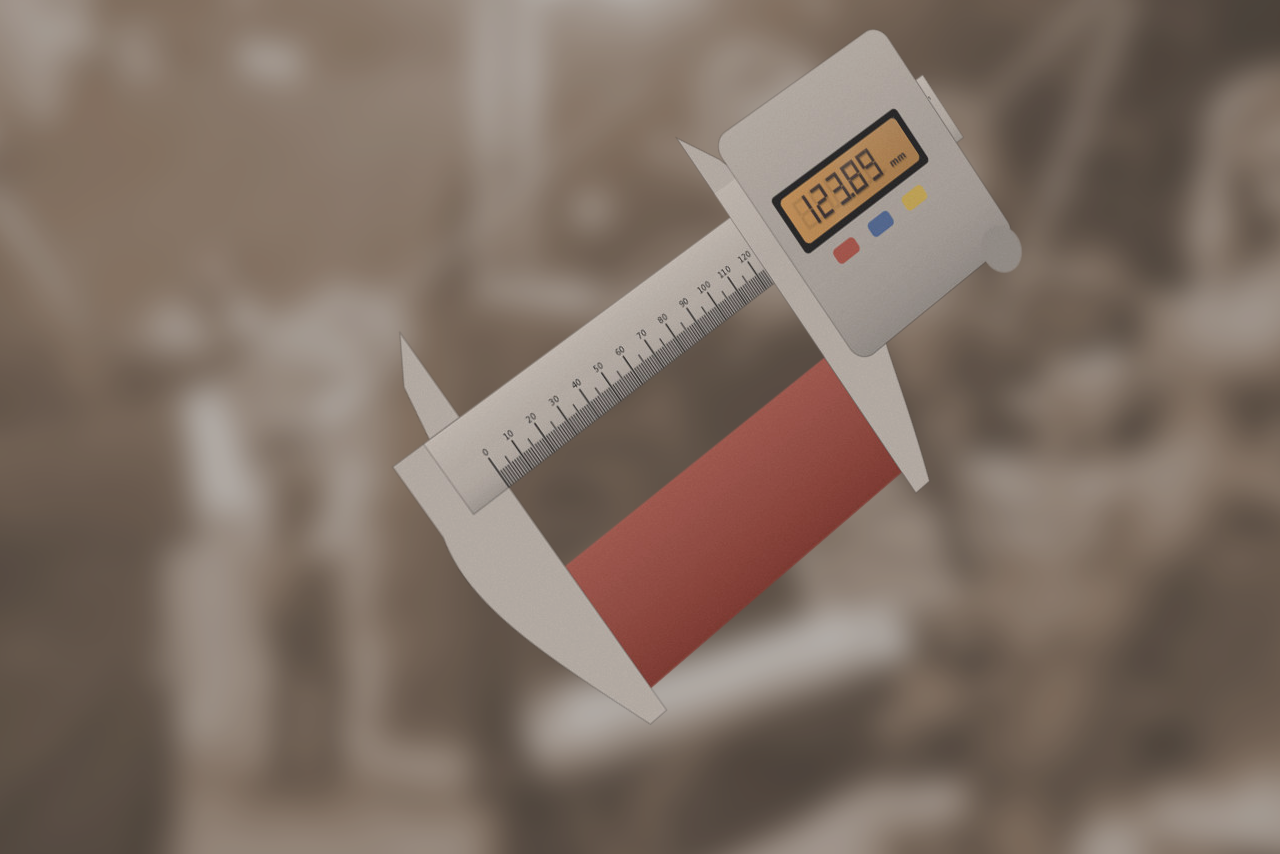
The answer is 123.89 mm
